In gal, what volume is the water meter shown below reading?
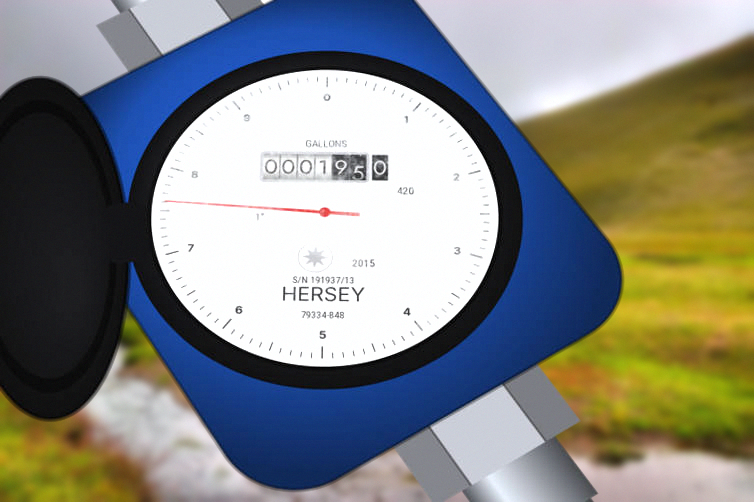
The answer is 1947.6 gal
